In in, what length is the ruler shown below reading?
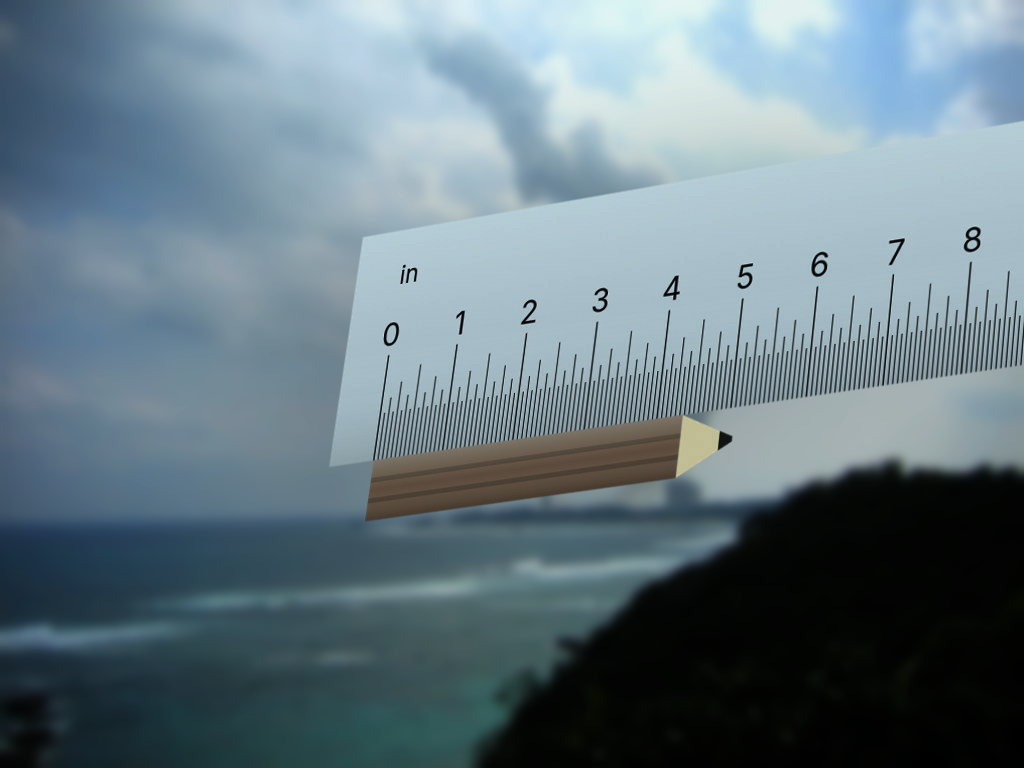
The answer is 5.0625 in
